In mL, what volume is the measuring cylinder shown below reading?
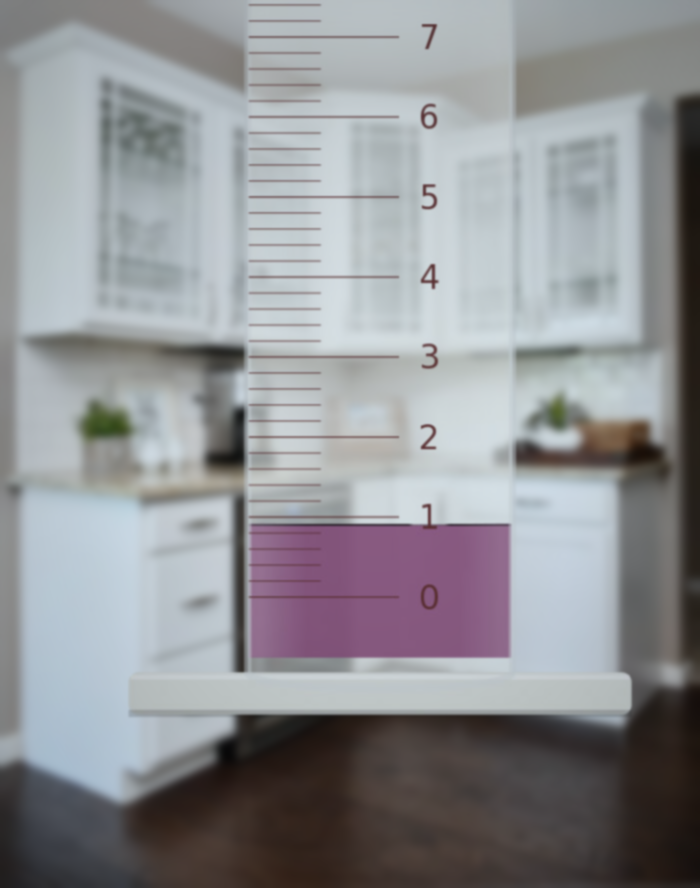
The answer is 0.9 mL
